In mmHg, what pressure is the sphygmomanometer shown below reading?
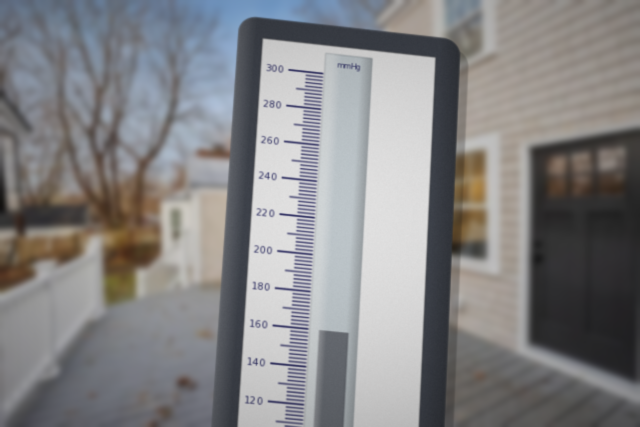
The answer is 160 mmHg
